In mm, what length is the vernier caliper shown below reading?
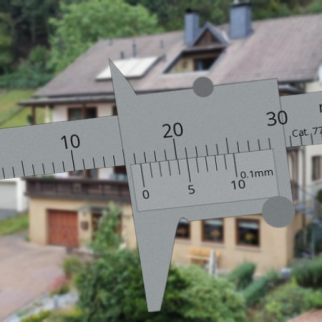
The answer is 16.5 mm
